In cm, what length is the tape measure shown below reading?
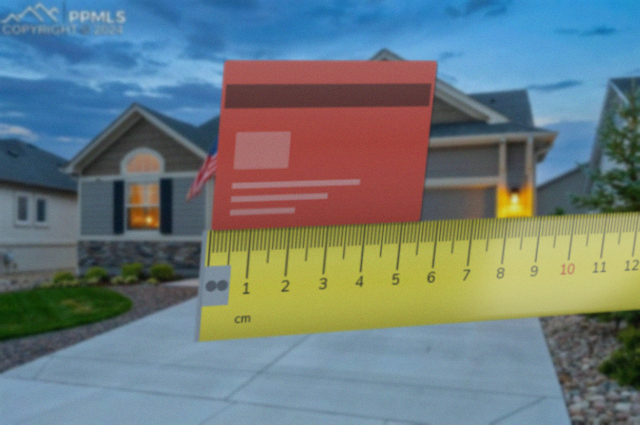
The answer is 5.5 cm
